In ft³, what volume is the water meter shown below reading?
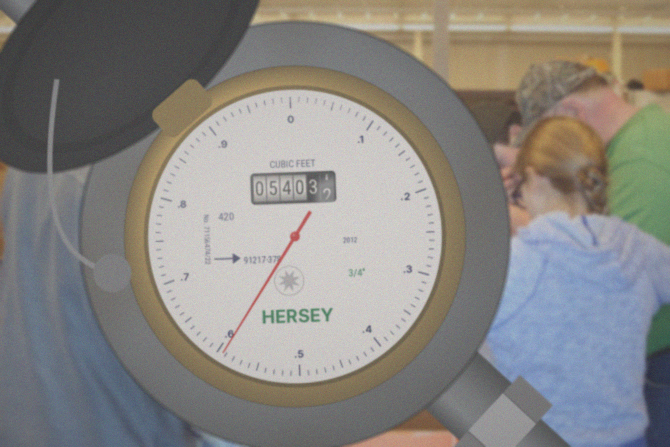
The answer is 54031.59 ft³
